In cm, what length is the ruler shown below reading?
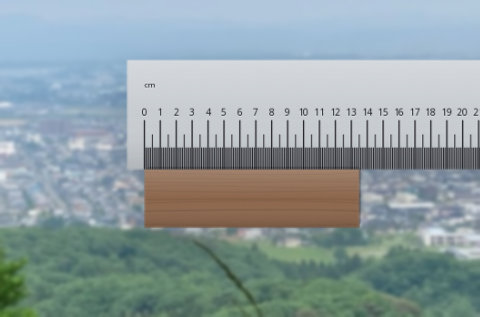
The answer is 13.5 cm
